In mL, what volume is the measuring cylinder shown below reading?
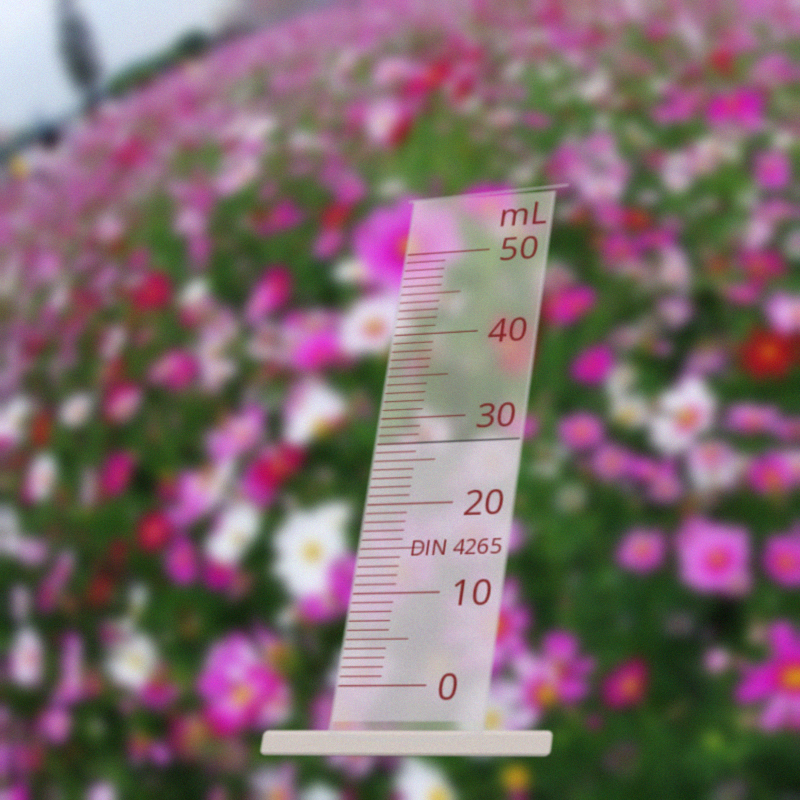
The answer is 27 mL
